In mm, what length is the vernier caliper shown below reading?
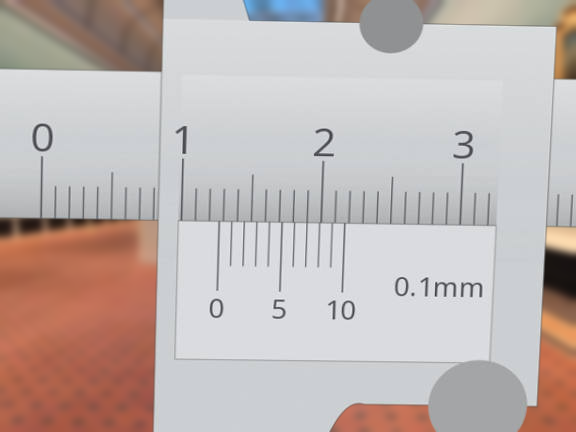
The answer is 12.7 mm
